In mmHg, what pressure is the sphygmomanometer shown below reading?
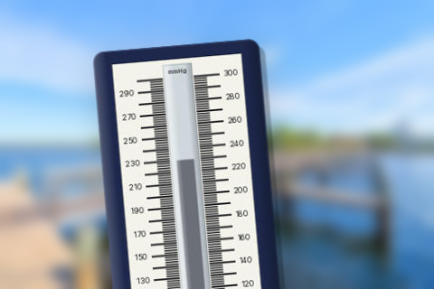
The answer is 230 mmHg
